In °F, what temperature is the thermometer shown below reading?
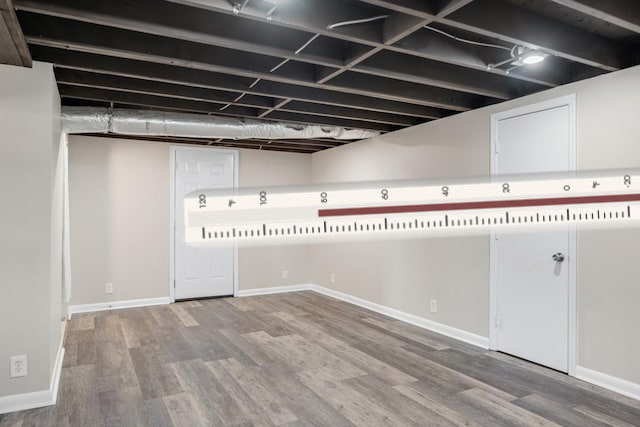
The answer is 82 °F
